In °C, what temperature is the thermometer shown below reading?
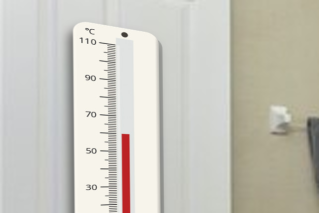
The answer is 60 °C
